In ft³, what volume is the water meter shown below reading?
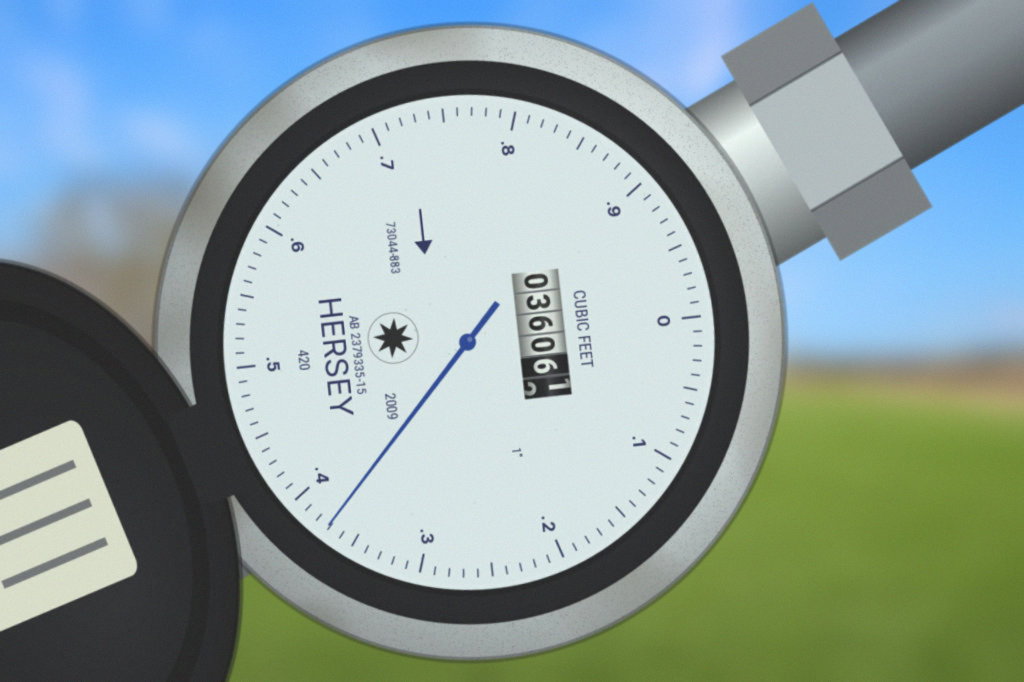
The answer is 36061.37 ft³
